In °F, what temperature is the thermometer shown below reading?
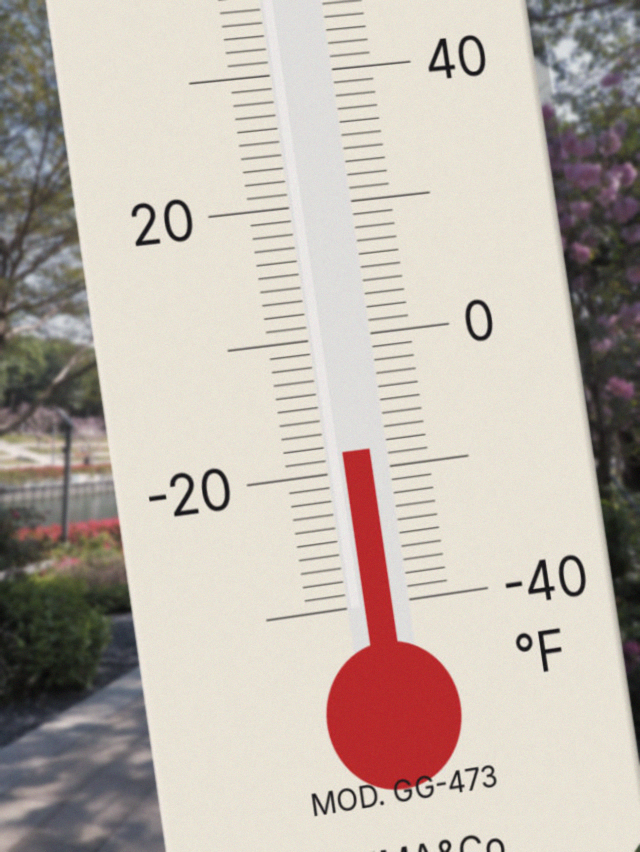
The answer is -17 °F
